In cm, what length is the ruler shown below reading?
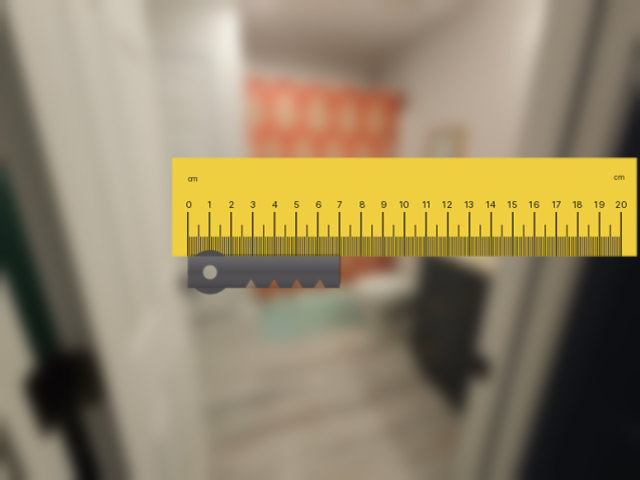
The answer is 7 cm
